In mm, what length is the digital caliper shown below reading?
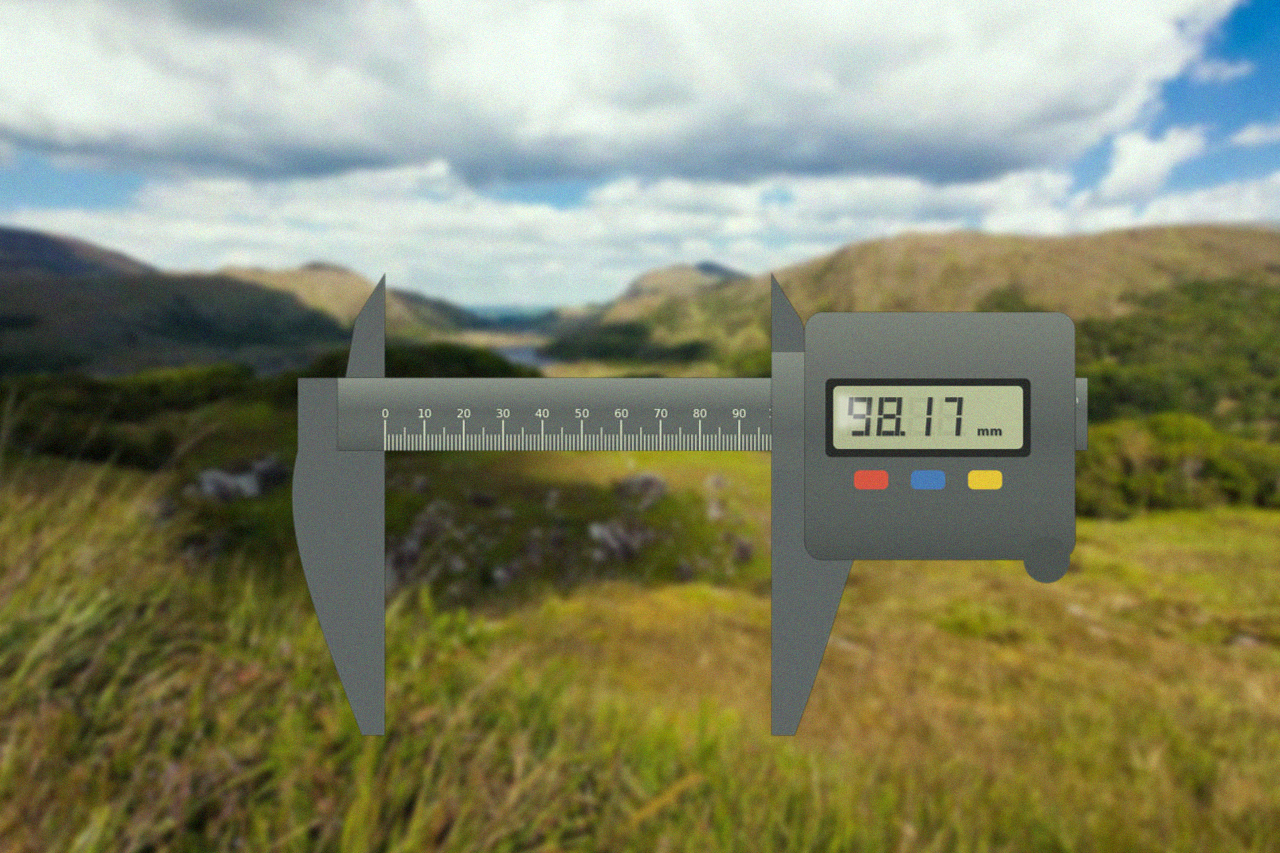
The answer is 98.17 mm
